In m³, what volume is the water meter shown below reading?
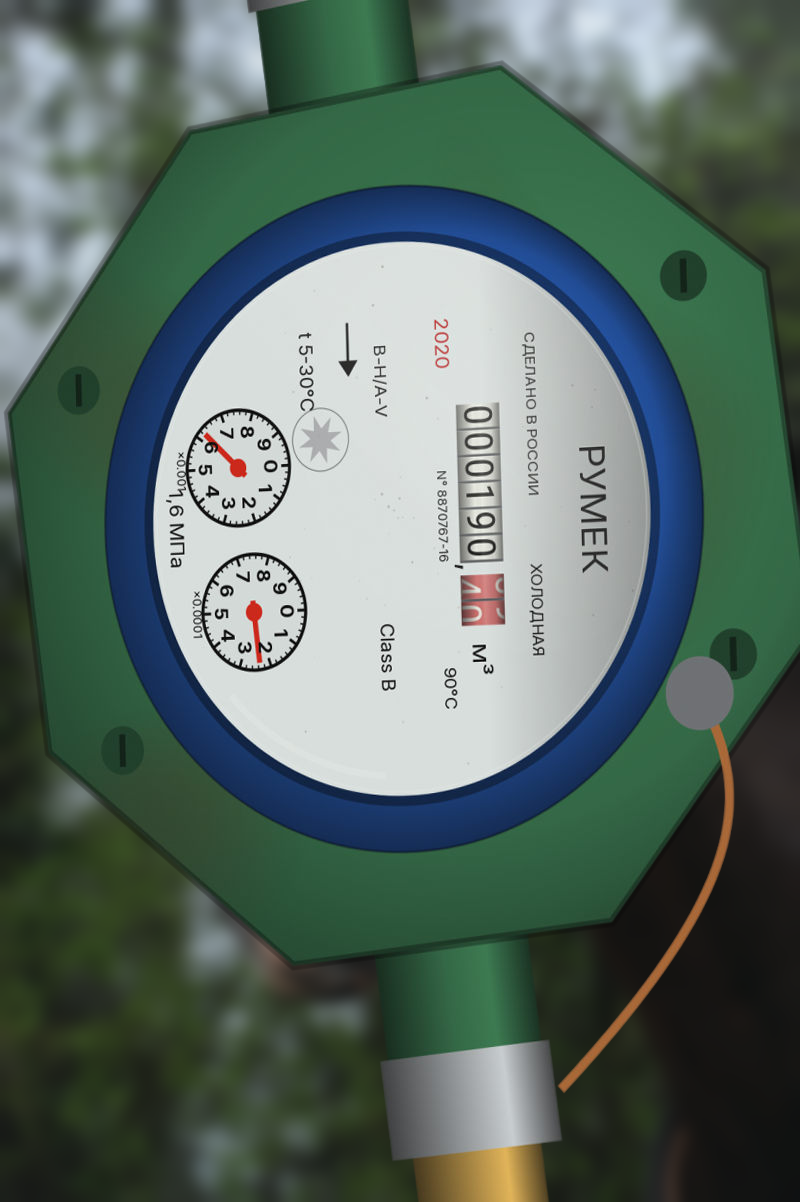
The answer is 190.3962 m³
